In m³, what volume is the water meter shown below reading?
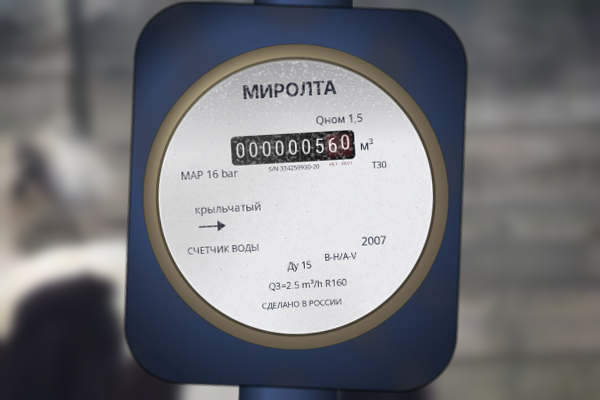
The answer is 5.60 m³
